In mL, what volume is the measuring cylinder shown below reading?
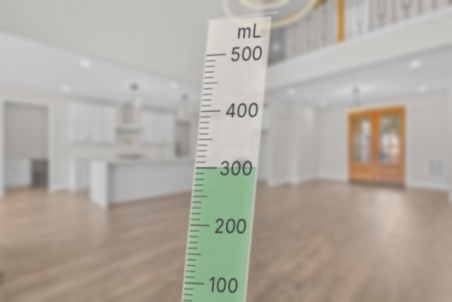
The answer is 300 mL
